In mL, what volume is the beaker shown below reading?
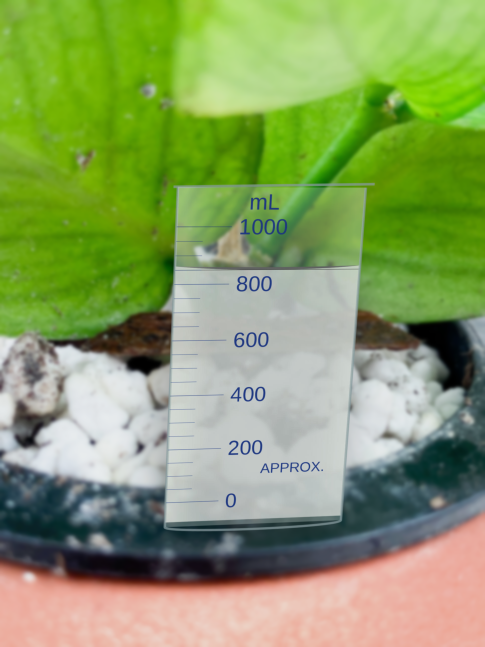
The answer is 850 mL
